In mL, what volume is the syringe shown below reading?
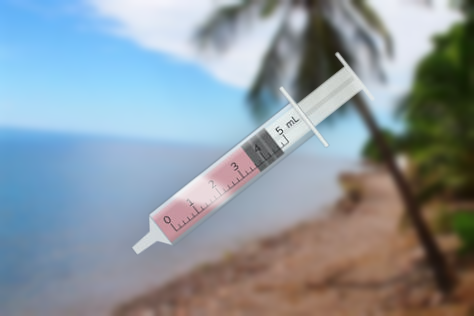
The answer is 3.6 mL
